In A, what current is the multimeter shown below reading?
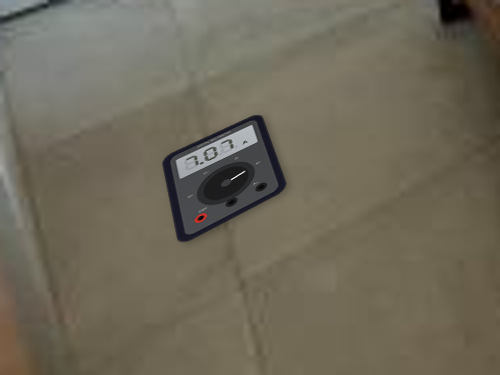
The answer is 7.07 A
